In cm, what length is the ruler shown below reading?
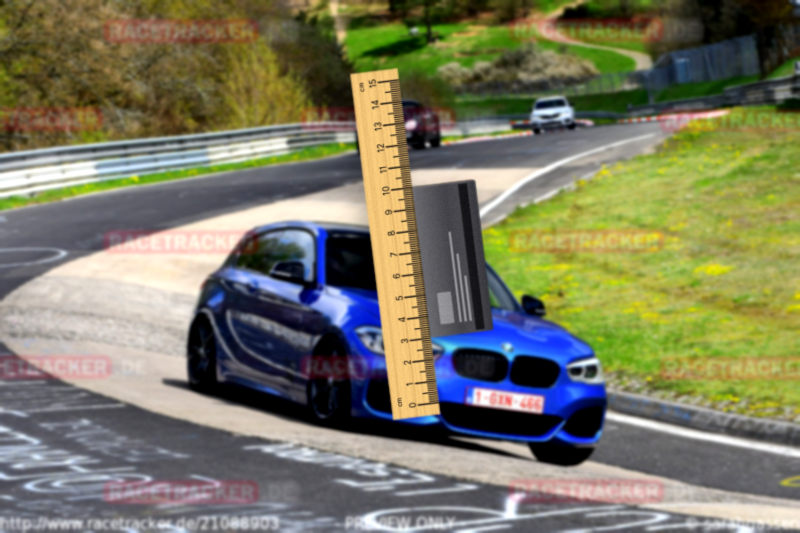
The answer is 7 cm
